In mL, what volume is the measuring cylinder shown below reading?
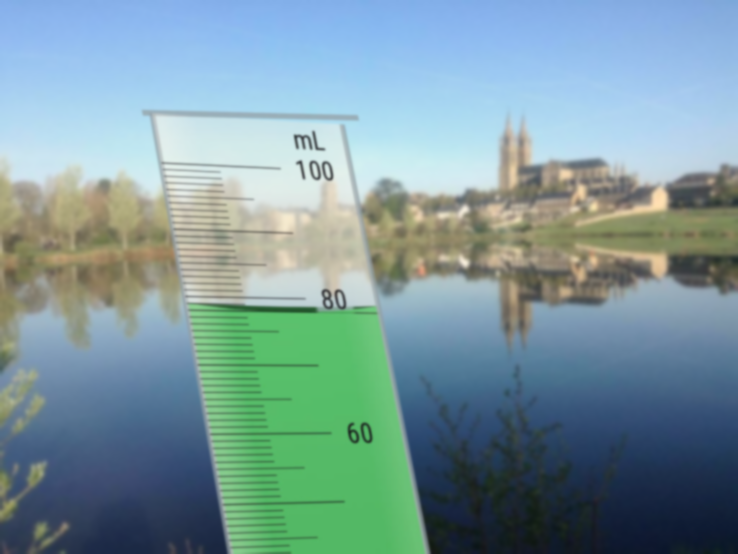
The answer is 78 mL
